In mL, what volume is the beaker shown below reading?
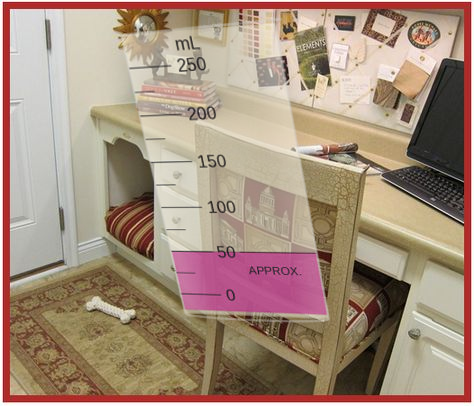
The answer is 50 mL
